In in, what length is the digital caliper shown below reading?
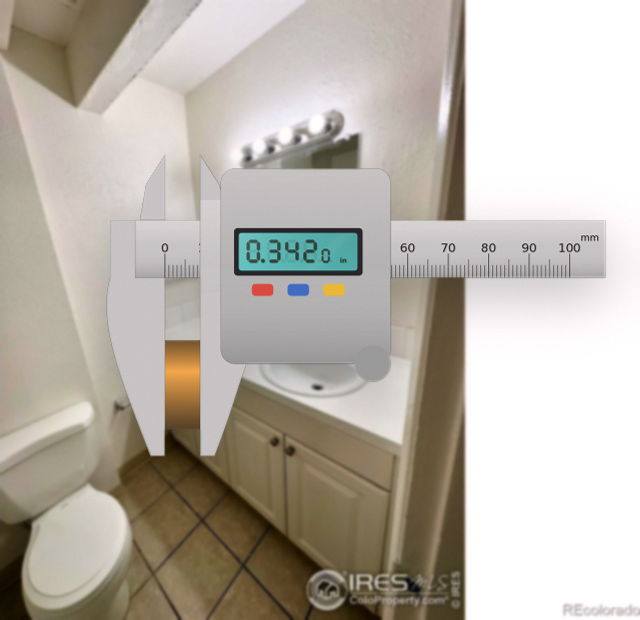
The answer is 0.3420 in
